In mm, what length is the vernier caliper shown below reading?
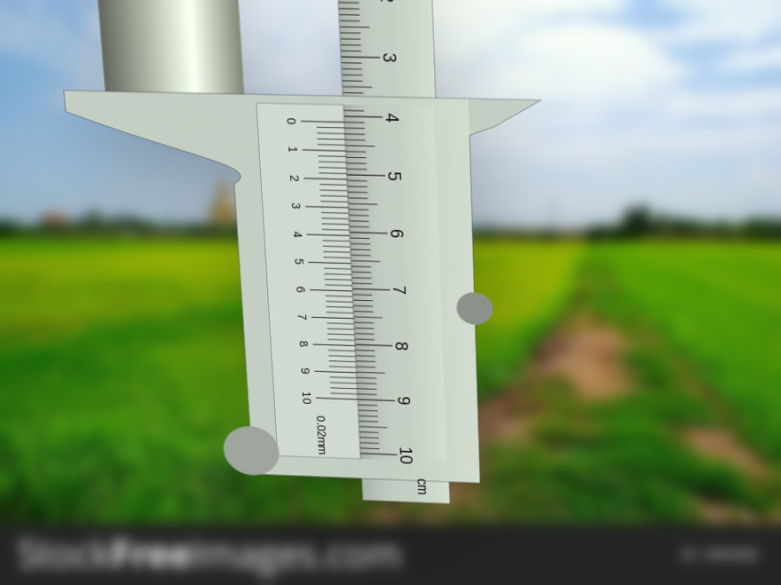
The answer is 41.0 mm
